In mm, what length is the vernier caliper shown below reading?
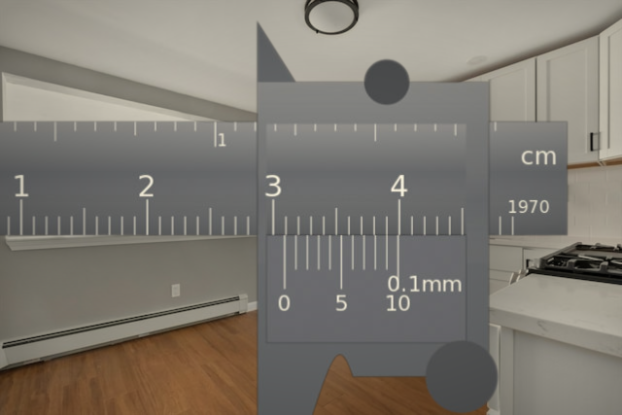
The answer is 30.9 mm
